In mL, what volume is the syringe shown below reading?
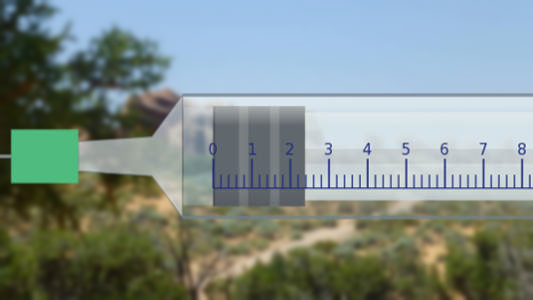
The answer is 0 mL
